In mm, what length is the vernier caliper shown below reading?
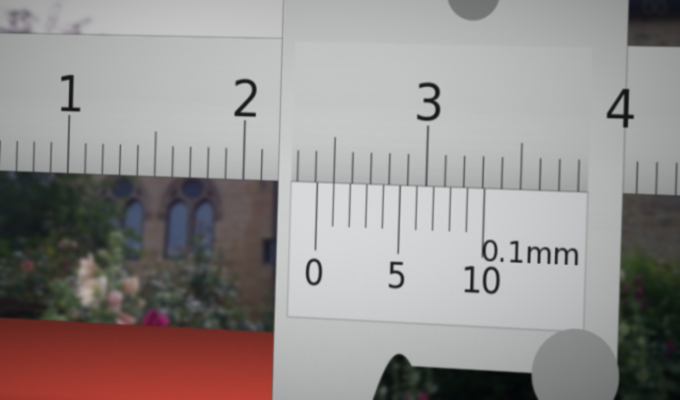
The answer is 24.1 mm
